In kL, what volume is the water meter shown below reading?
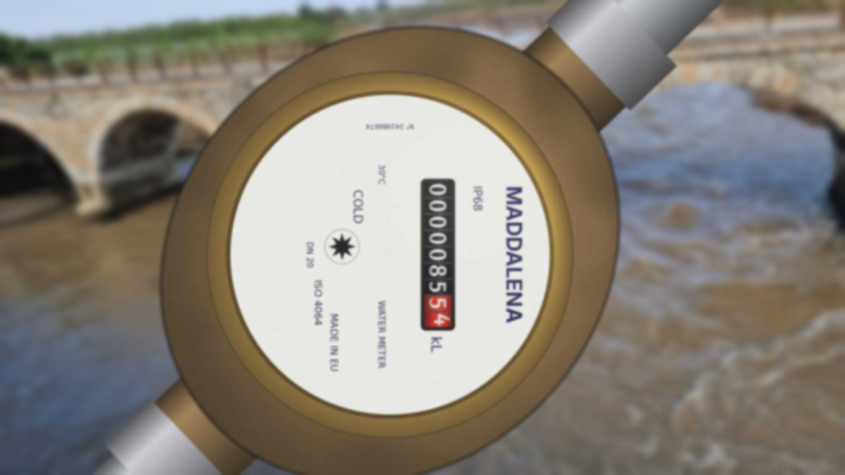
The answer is 85.54 kL
